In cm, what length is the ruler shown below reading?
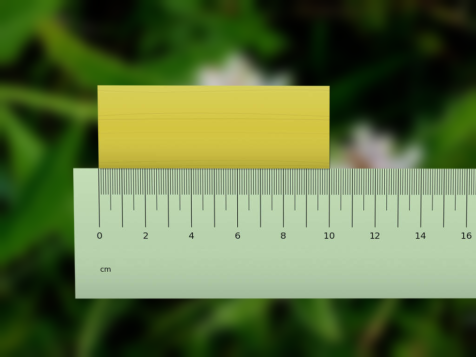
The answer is 10 cm
